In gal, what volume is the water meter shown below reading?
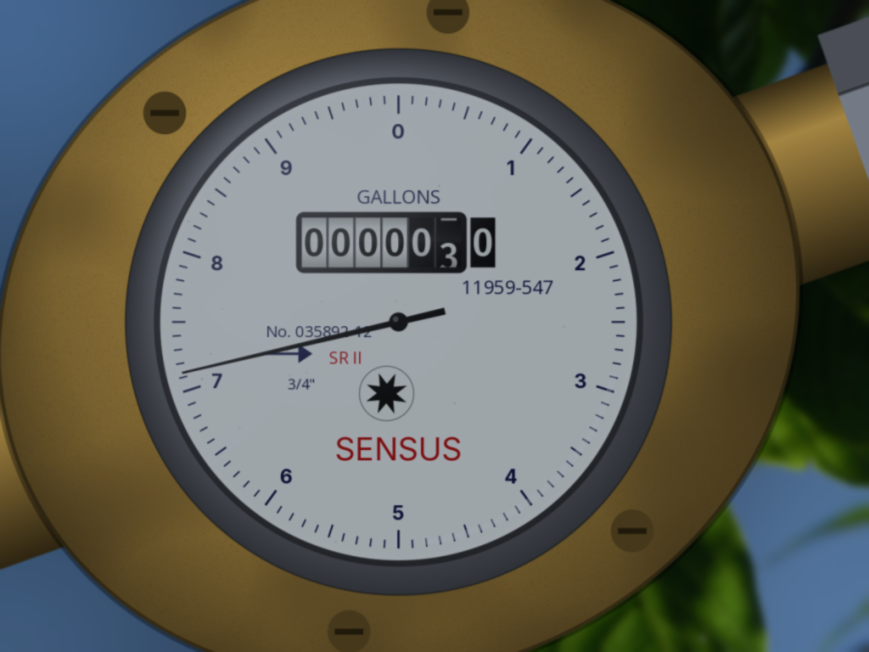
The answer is 27.1 gal
